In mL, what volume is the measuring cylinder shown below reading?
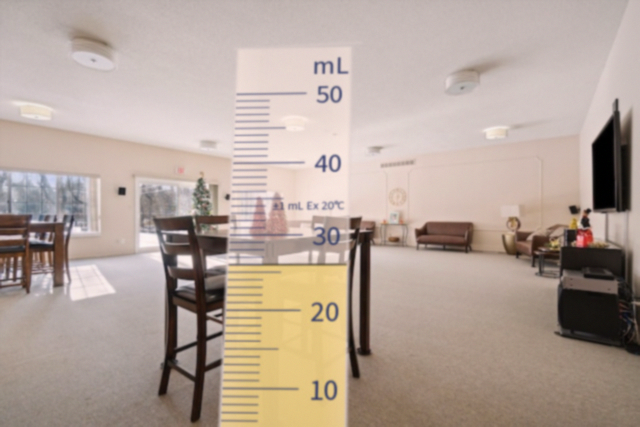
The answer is 26 mL
